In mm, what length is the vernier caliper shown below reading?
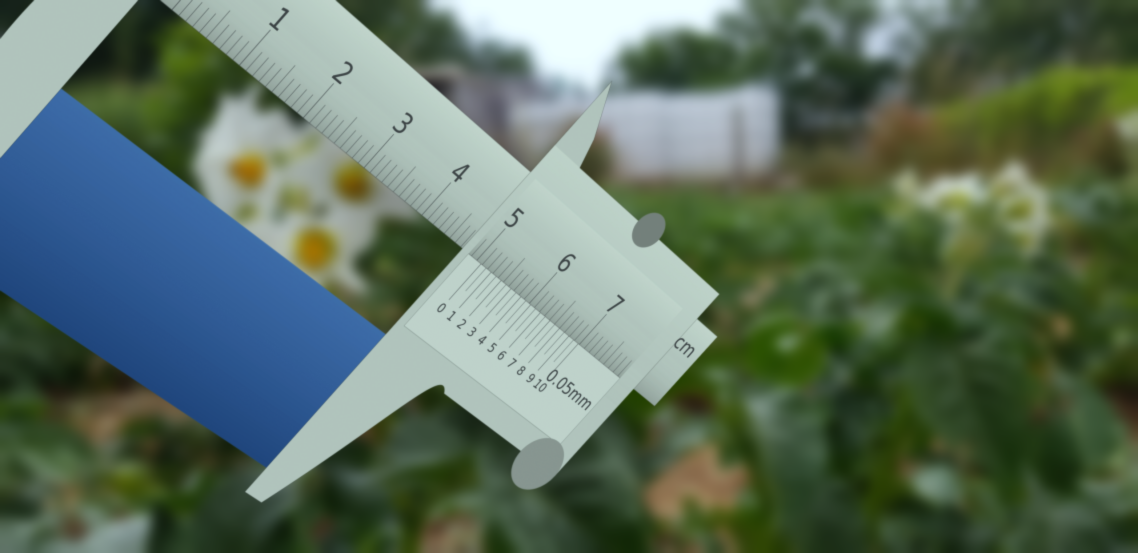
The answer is 50.8 mm
